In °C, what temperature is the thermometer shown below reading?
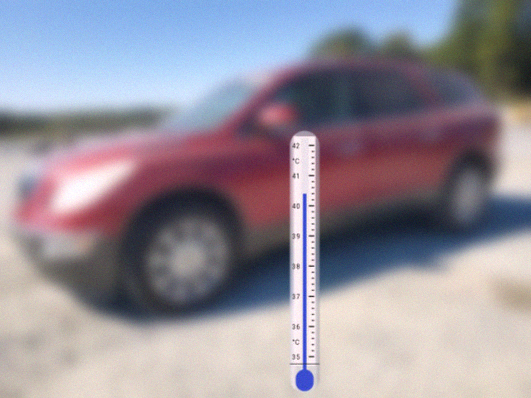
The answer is 40.4 °C
